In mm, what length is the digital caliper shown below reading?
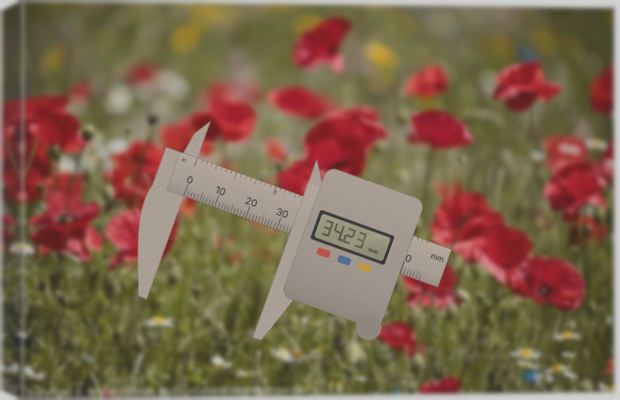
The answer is 34.23 mm
